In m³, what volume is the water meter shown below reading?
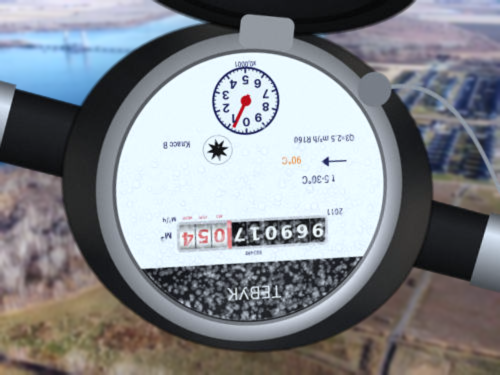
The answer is 969017.0540 m³
